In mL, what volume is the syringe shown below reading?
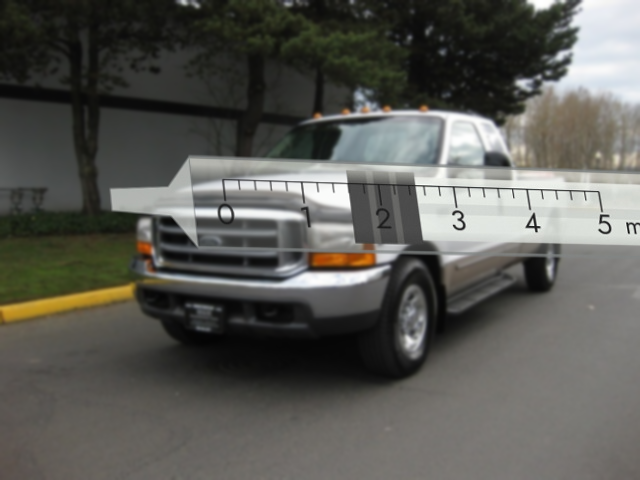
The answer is 1.6 mL
